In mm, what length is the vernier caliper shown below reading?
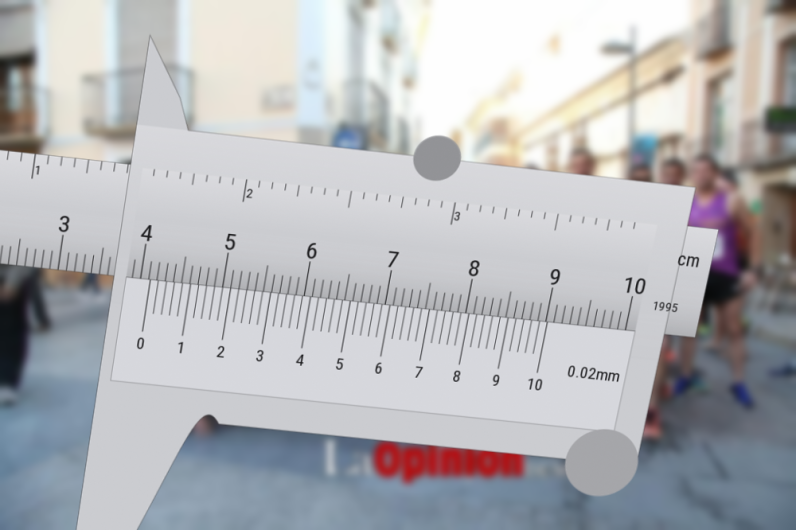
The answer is 41.2 mm
